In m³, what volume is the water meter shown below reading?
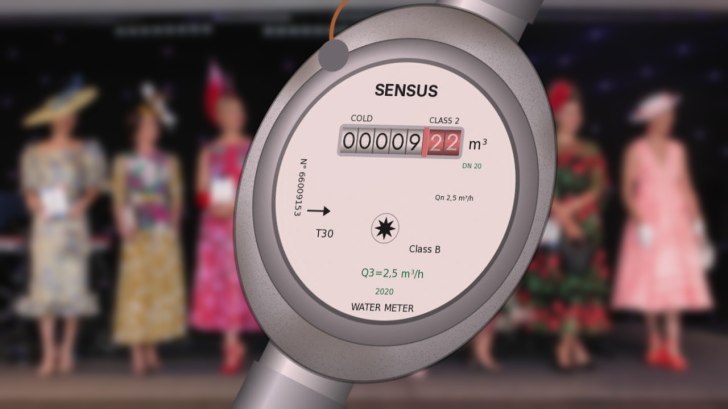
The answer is 9.22 m³
